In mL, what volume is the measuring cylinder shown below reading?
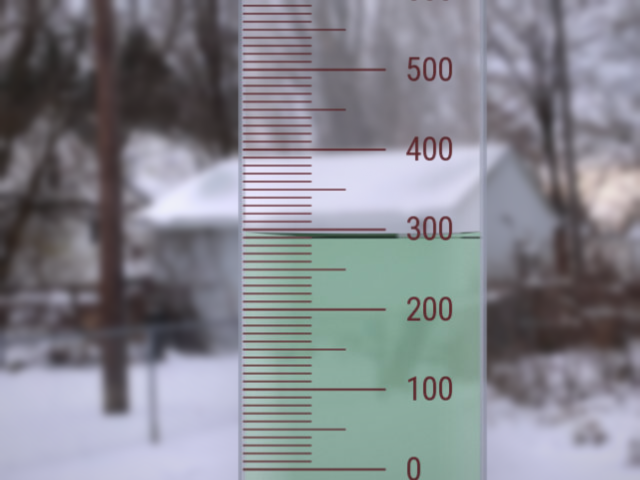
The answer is 290 mL
